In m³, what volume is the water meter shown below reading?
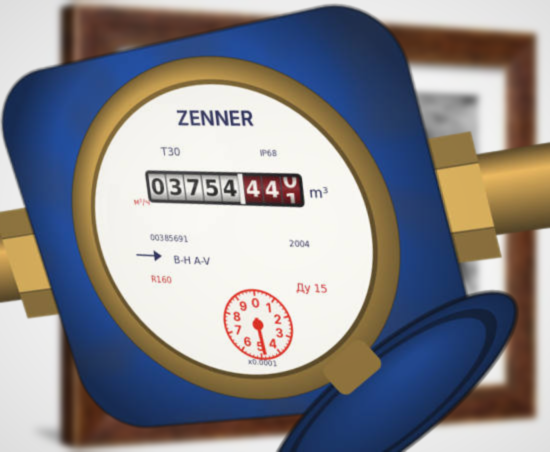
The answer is 3754.4404 m³
